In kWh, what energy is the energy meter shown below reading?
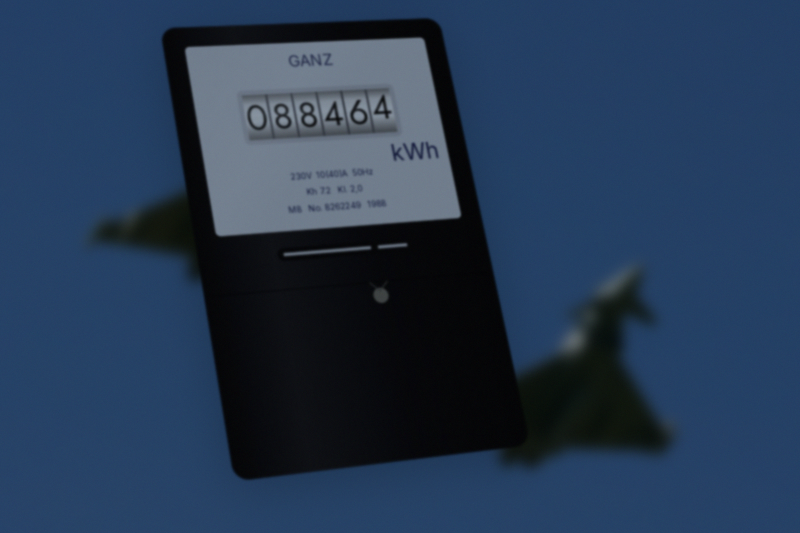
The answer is 88464 kWh
